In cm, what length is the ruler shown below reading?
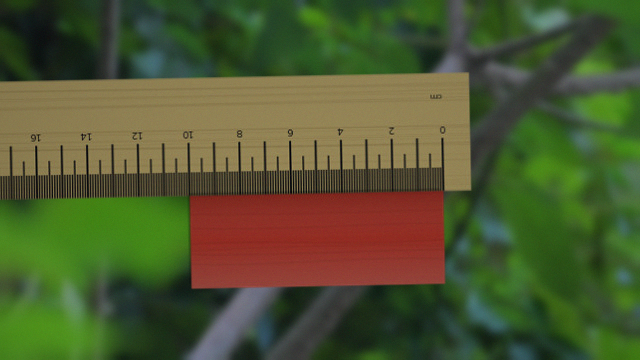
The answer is 10 cm
